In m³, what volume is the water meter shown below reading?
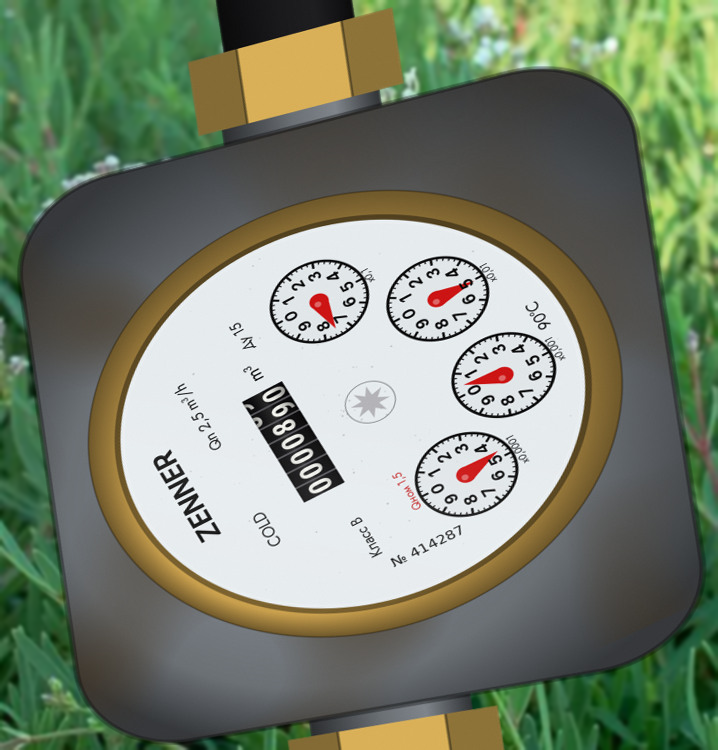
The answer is 889.7504 m³
